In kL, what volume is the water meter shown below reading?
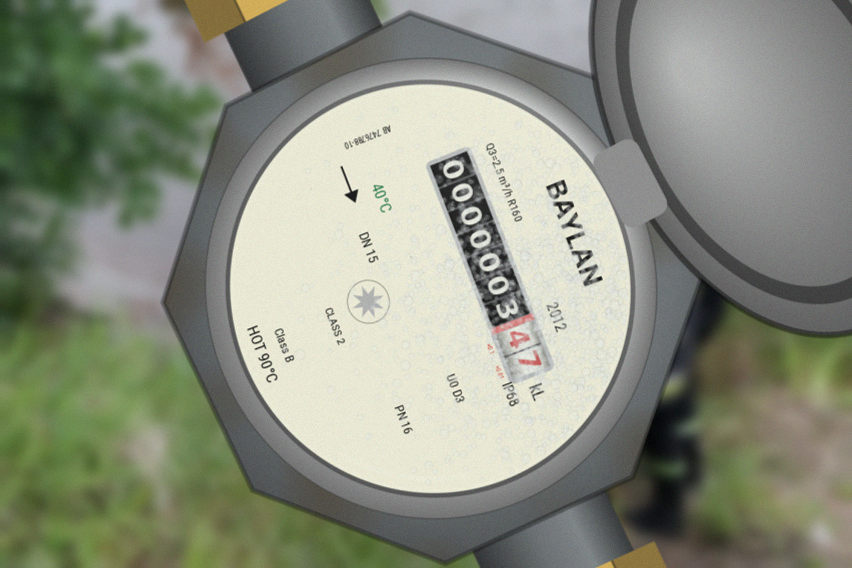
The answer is 3.47 kL
